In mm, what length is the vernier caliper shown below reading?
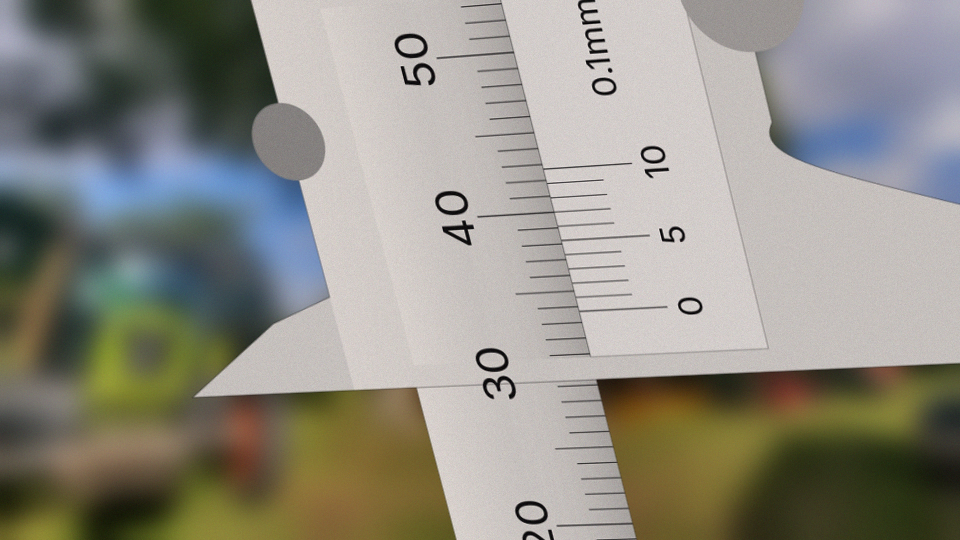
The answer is 33.7 mm
